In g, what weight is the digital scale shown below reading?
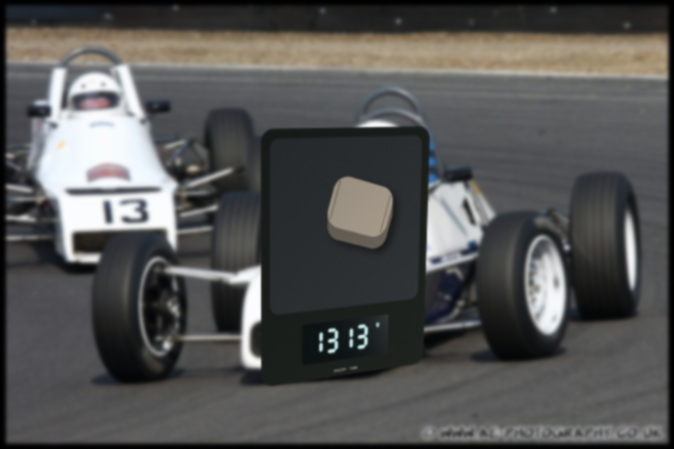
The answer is 1313 g
